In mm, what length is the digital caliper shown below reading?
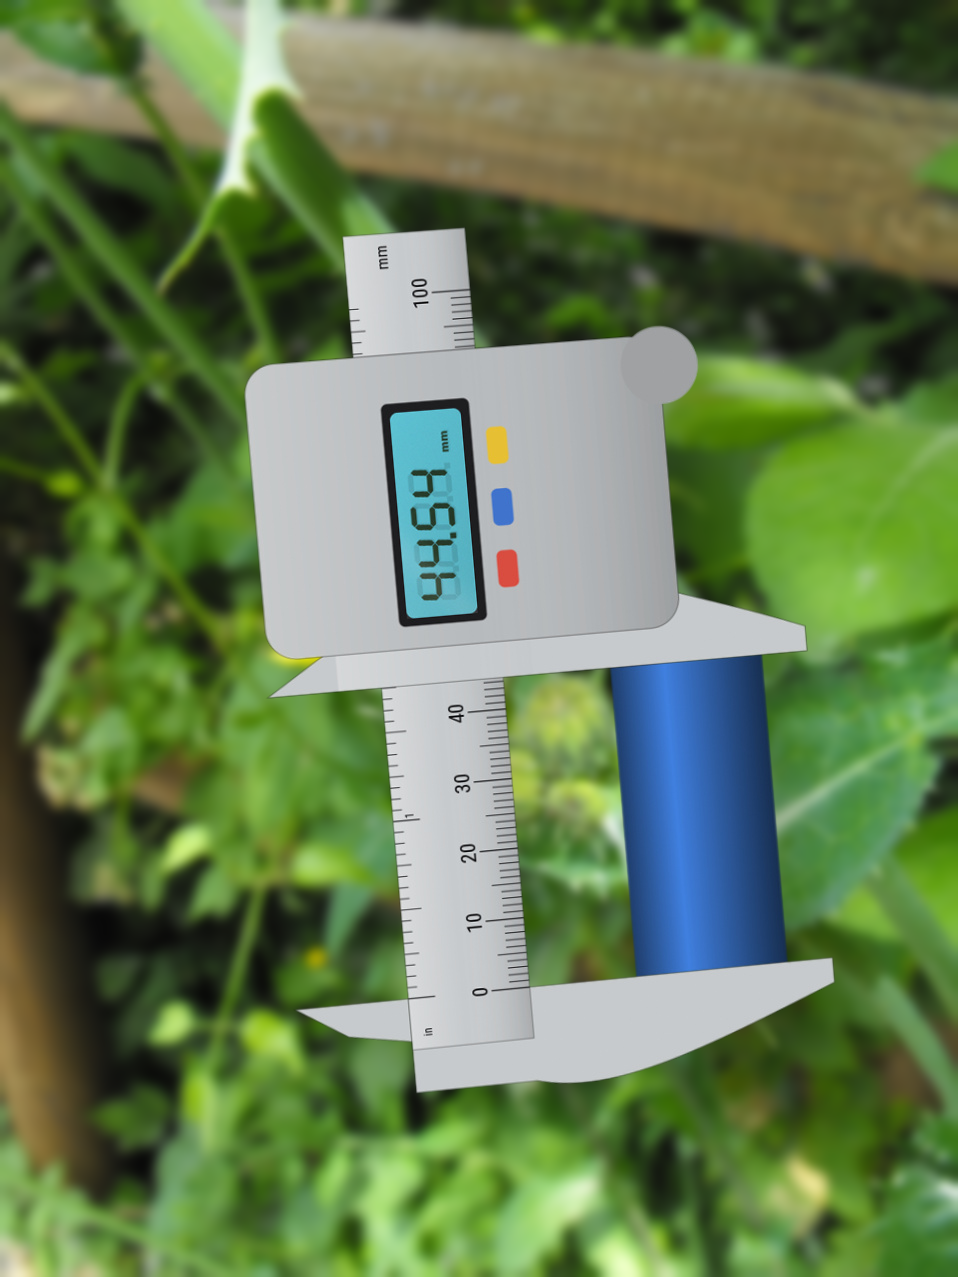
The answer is 44.54 mm
